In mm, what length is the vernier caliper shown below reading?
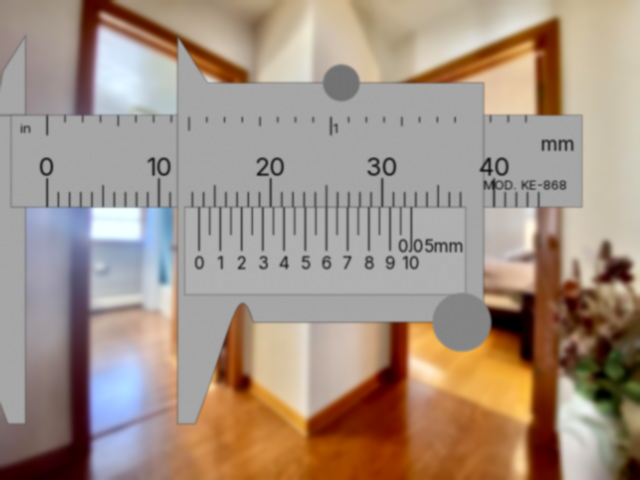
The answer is 13.6 mm
